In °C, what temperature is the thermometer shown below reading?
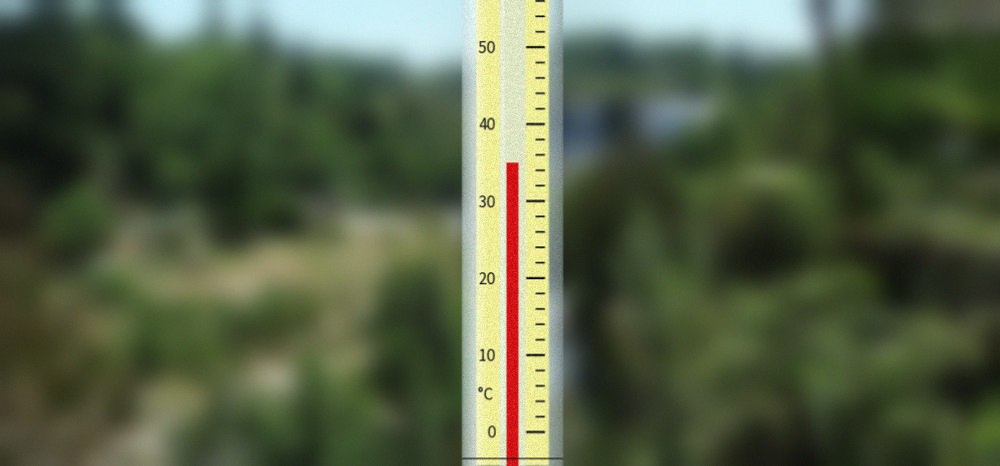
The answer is 35 °C
